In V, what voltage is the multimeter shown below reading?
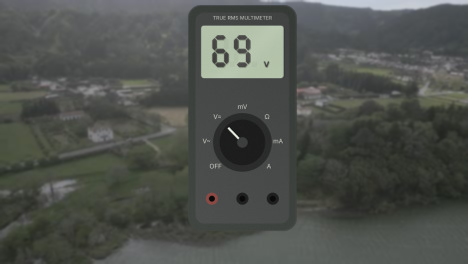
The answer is 69 V
